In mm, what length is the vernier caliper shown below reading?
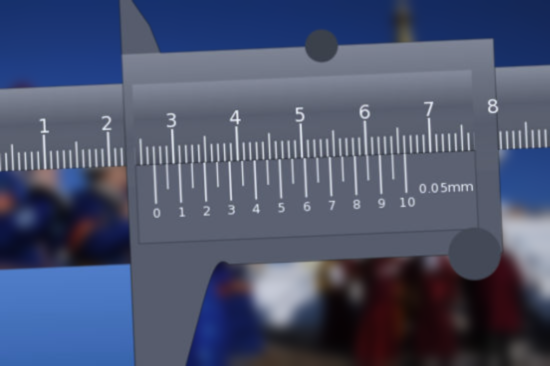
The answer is 27.0 mm
